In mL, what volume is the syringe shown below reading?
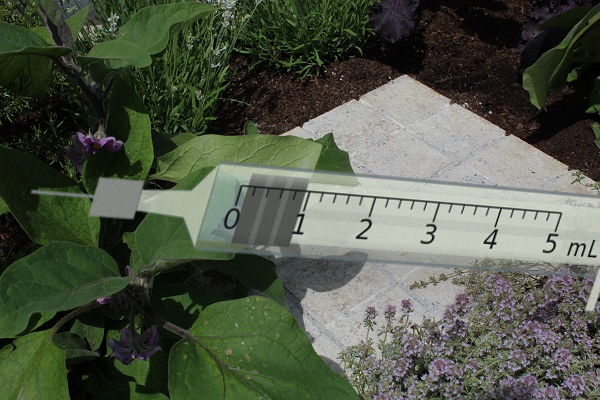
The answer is 0.1 mL
